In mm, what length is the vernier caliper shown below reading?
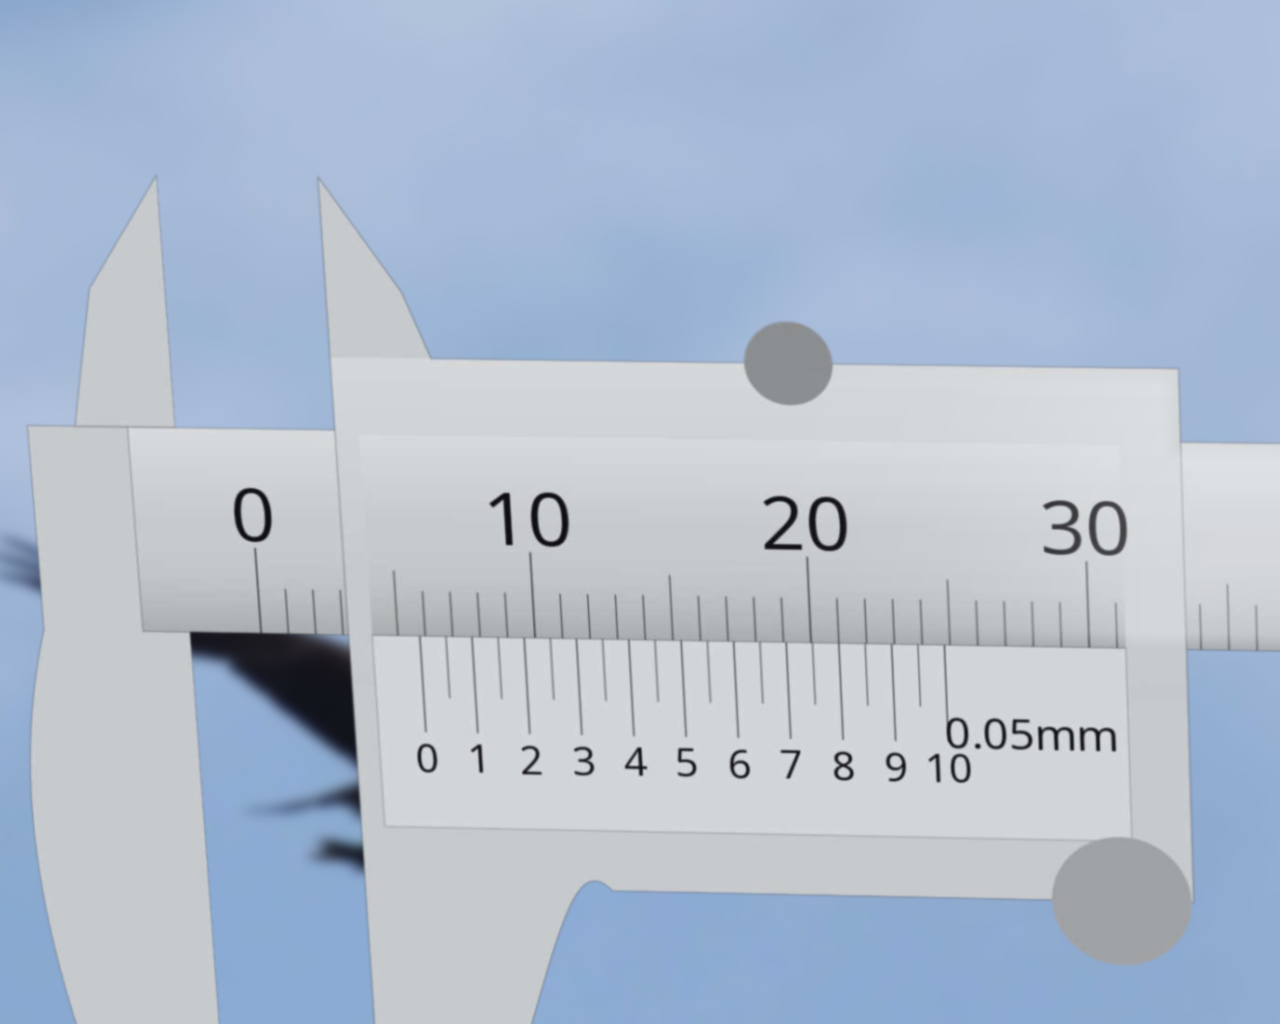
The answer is 5.8 mm
